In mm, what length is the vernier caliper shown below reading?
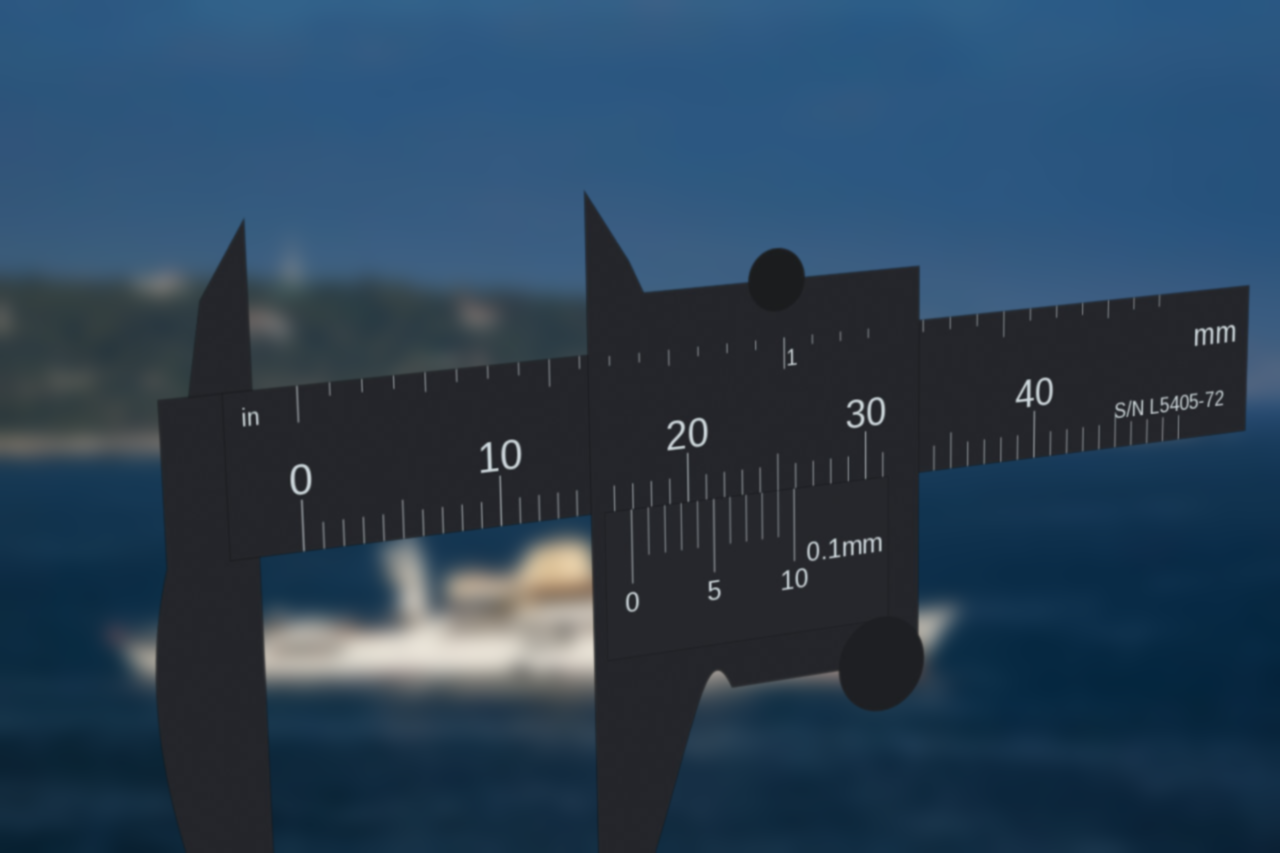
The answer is 16.9 mm
